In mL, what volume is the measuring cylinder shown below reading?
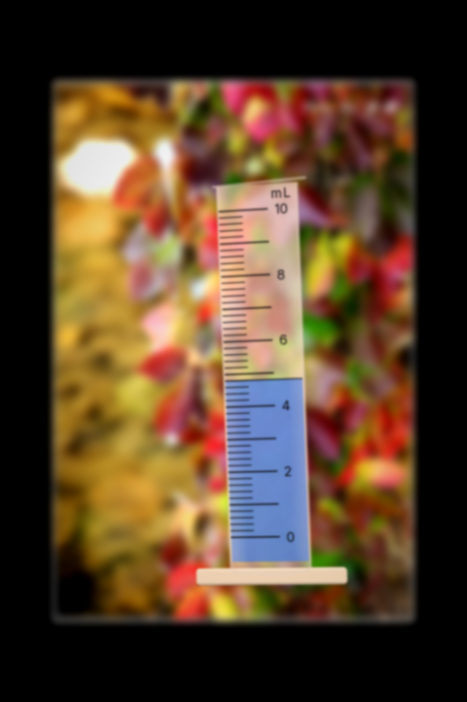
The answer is 4.8 mL
